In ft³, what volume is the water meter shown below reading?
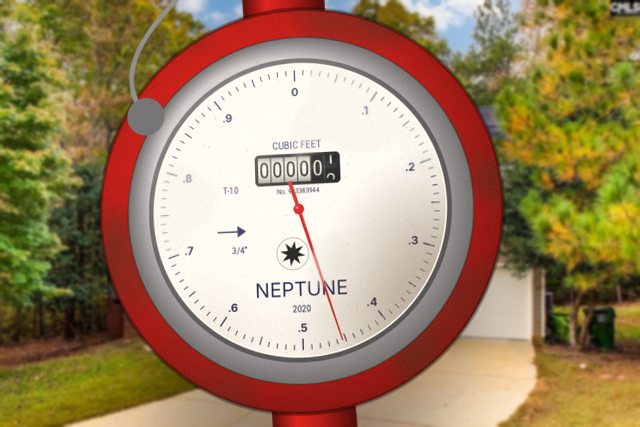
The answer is 1.45 ft³
